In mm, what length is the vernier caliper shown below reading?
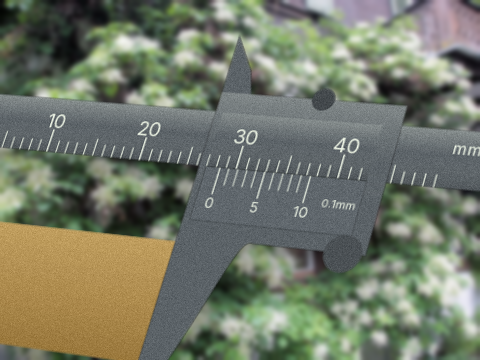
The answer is 28.4 mm
